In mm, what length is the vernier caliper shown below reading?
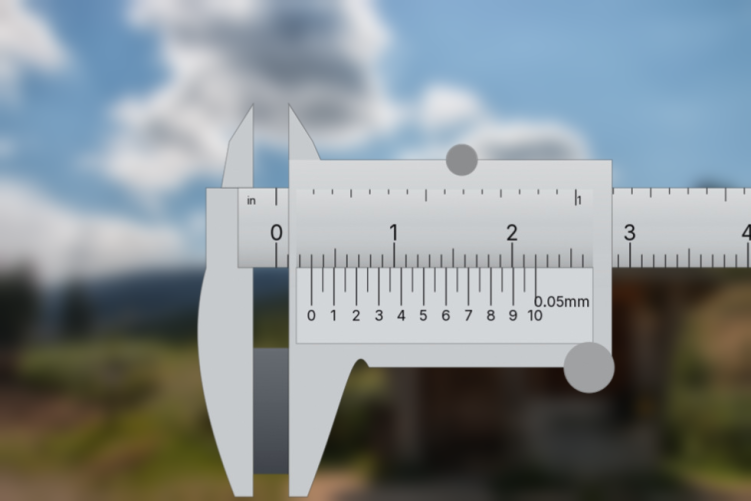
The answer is 3.0 mm
